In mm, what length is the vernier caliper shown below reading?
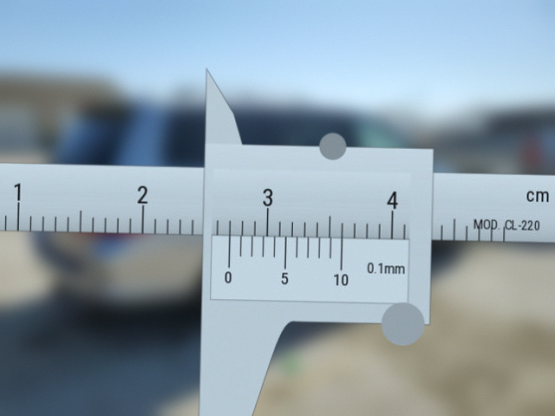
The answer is 27.0 mm
